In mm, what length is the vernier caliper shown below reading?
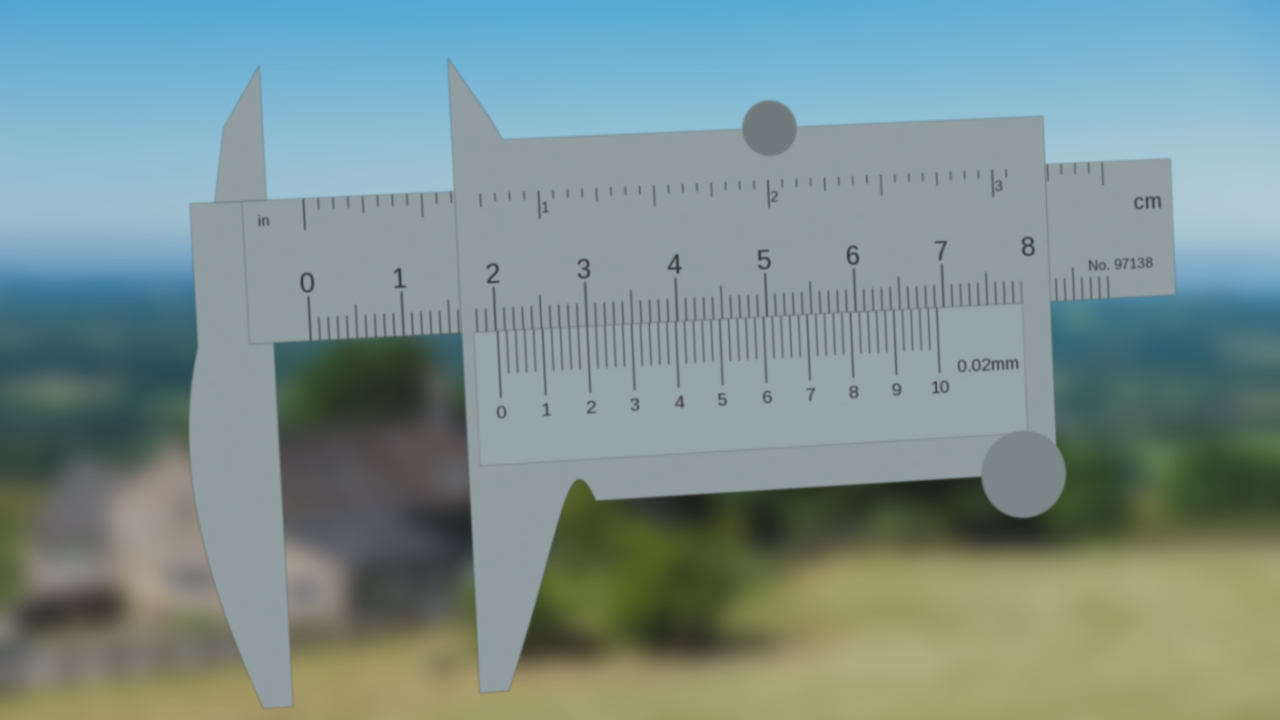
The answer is 20.2 mm
